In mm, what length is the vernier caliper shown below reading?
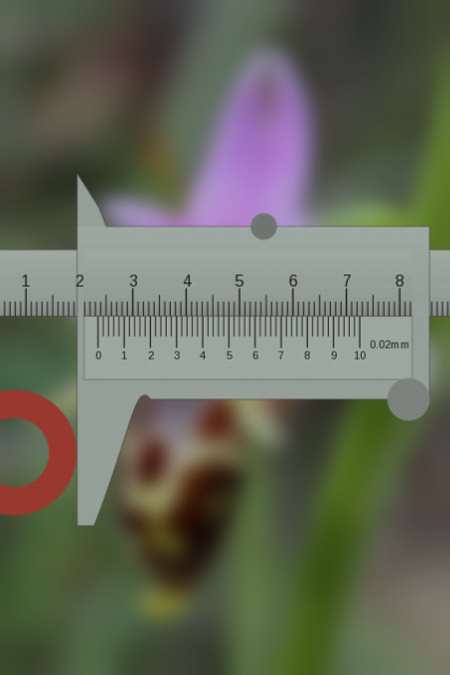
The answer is 23.5 mm
